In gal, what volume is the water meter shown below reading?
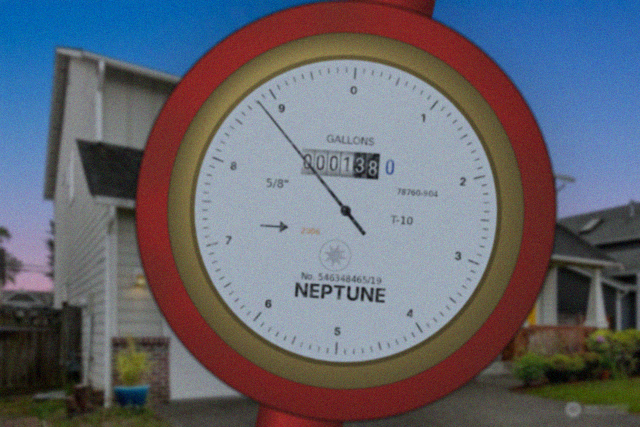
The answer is 1378.8 gal
